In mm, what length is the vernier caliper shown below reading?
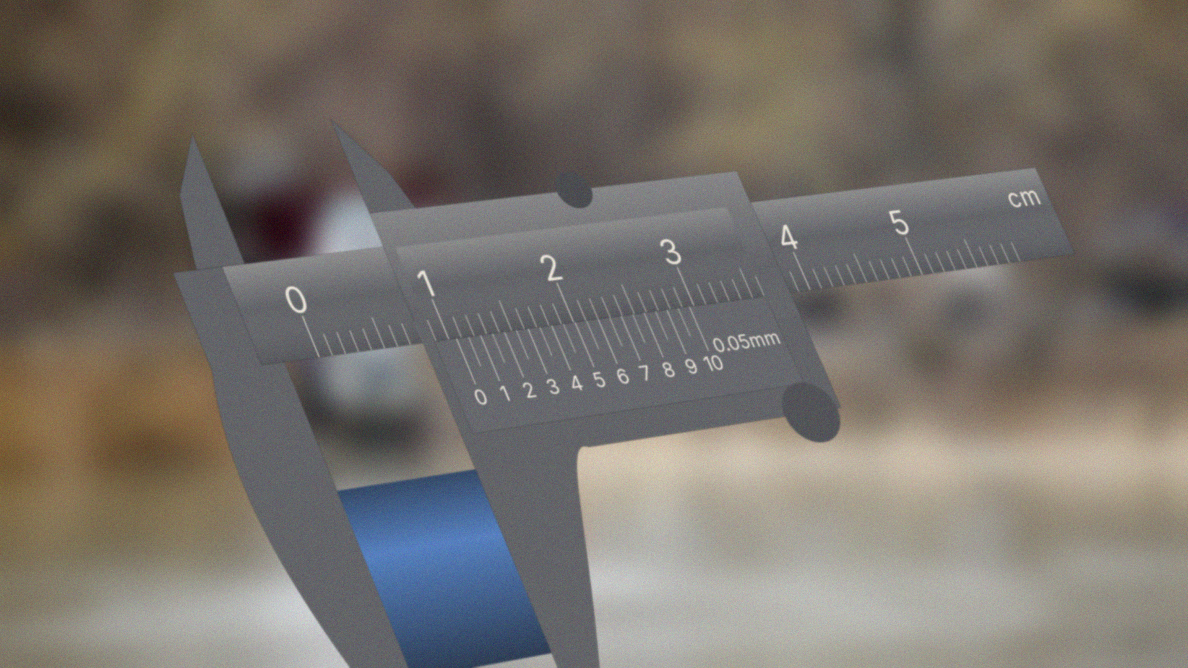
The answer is 10.6 mm
